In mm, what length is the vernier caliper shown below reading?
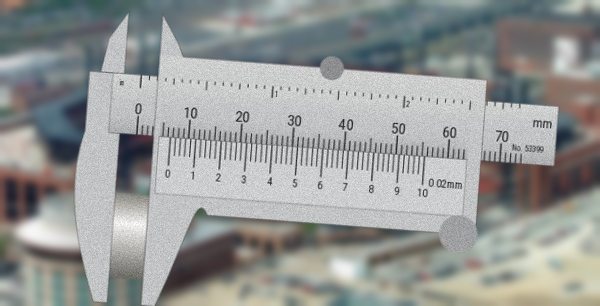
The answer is 6.5 mm
